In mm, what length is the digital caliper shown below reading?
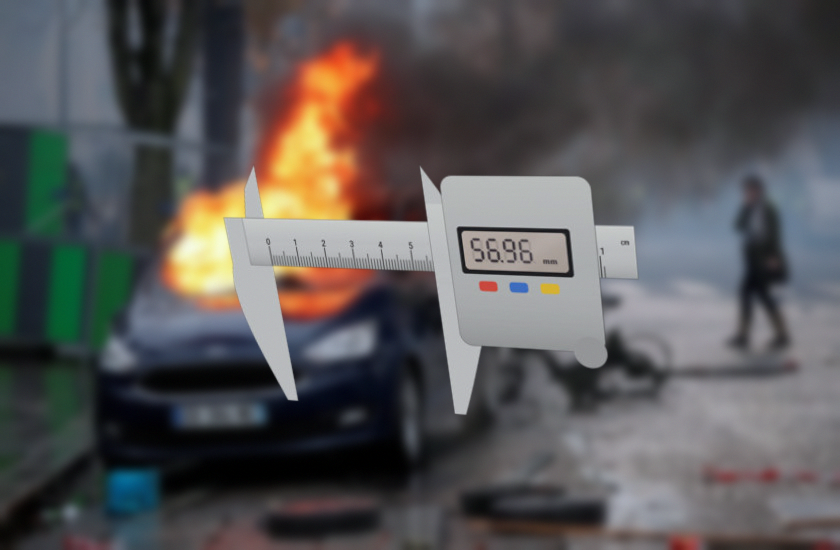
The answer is 56.96 mm
